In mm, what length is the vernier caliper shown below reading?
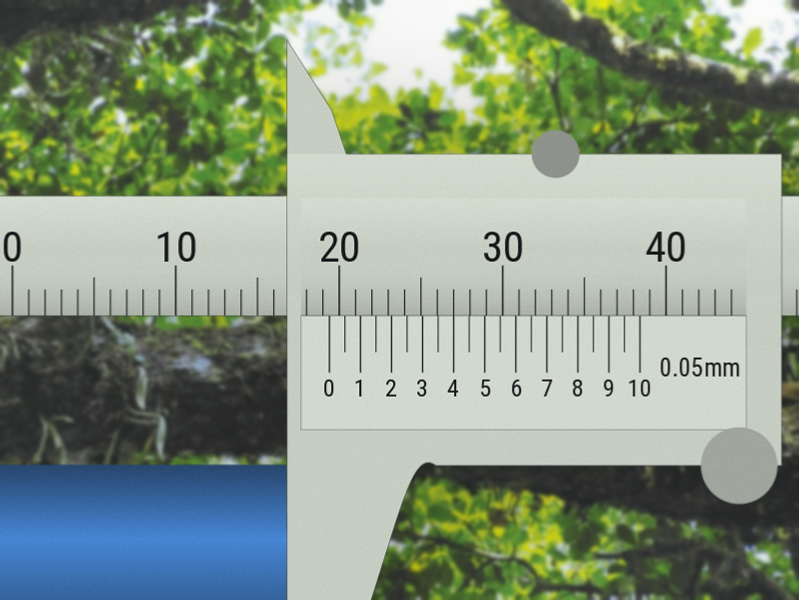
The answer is 19.4 mm
